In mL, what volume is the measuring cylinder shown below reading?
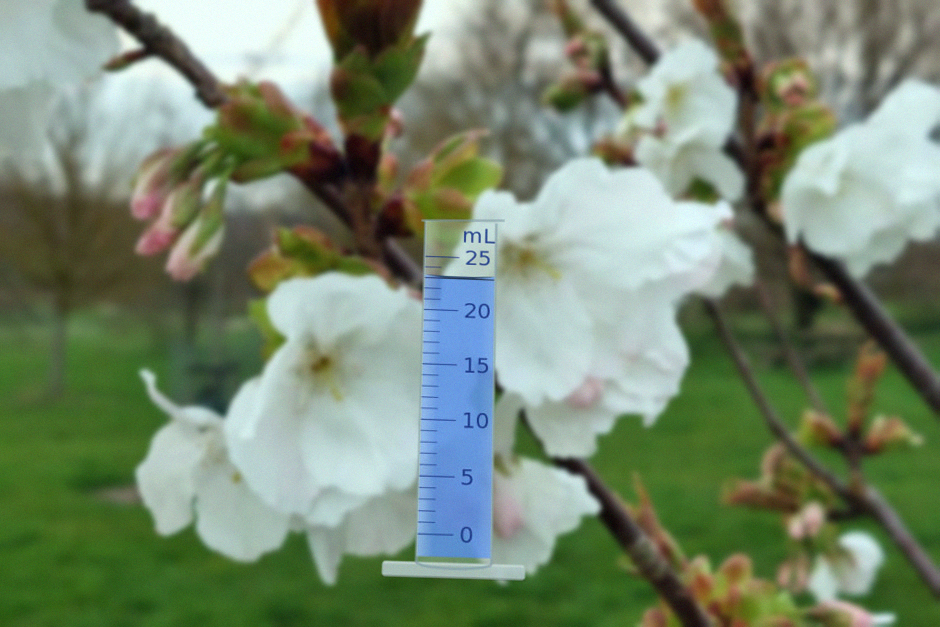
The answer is 23 mL
